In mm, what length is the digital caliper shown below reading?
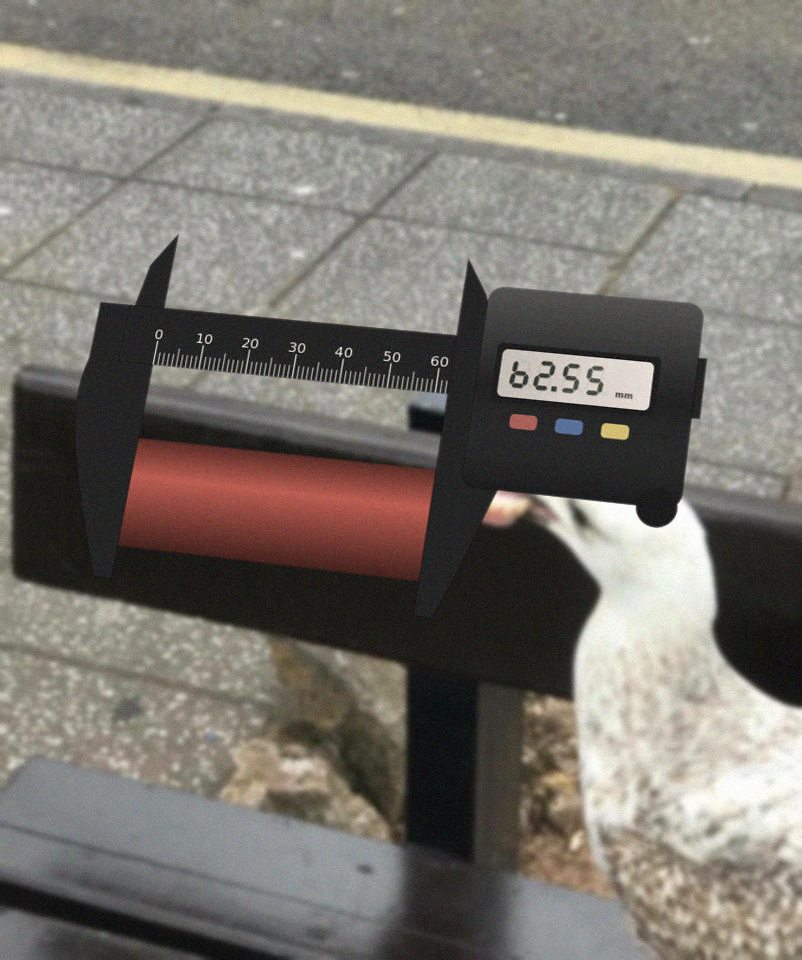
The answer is 62.55 mm
